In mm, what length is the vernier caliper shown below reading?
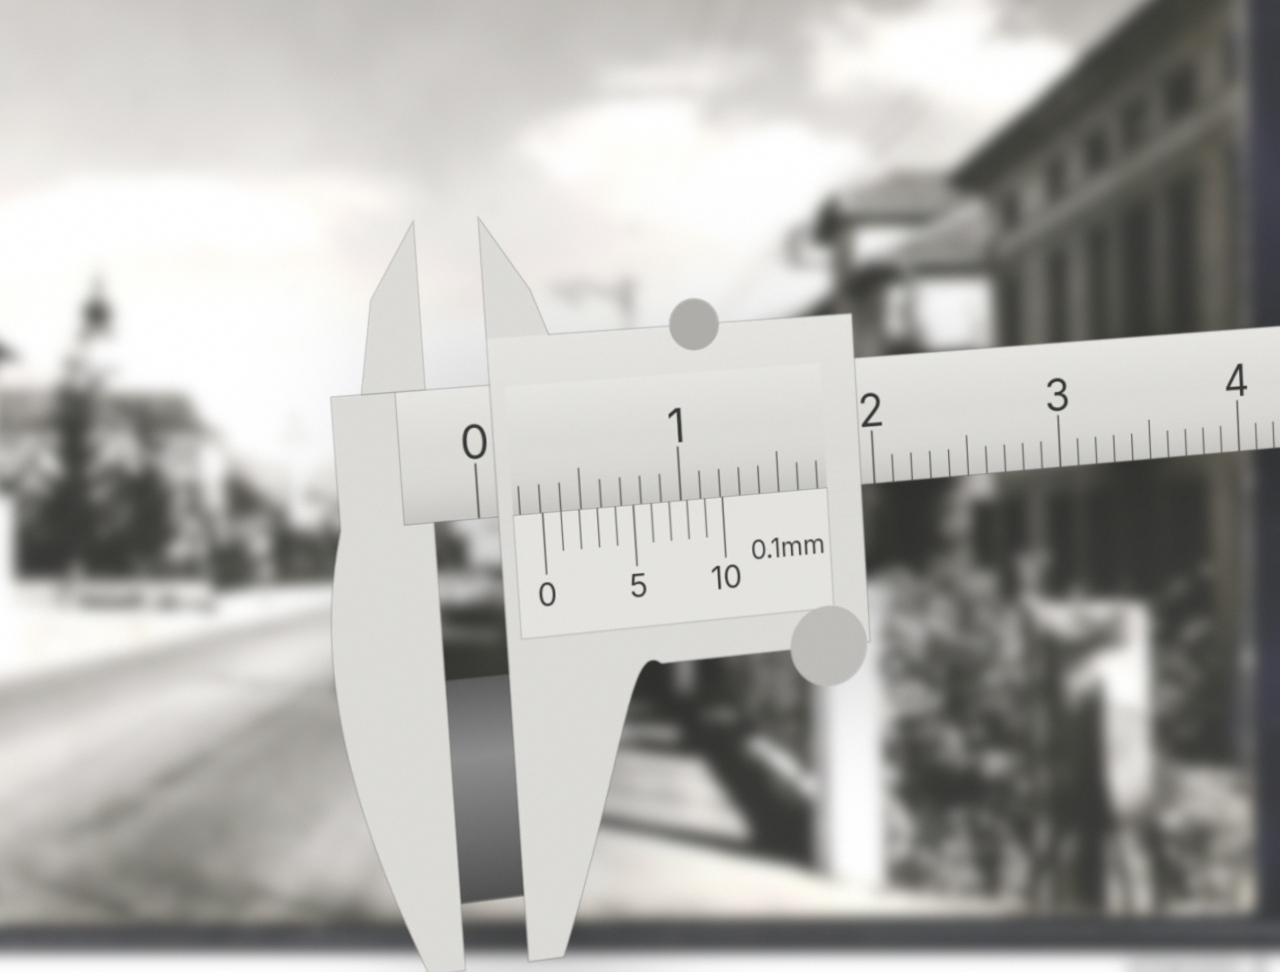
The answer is 3.1 mm
